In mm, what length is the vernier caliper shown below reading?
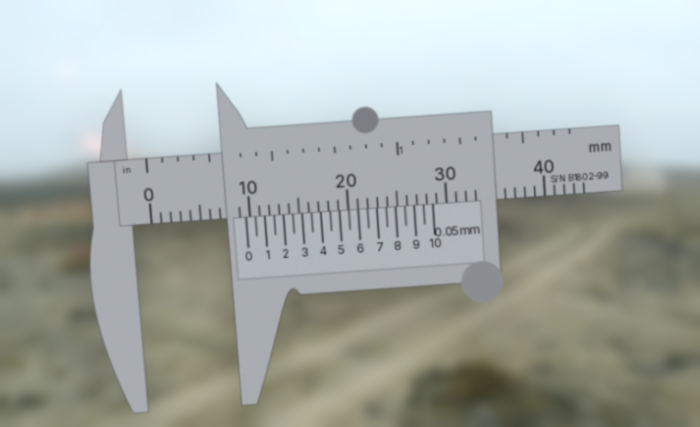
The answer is 9.6 mm
